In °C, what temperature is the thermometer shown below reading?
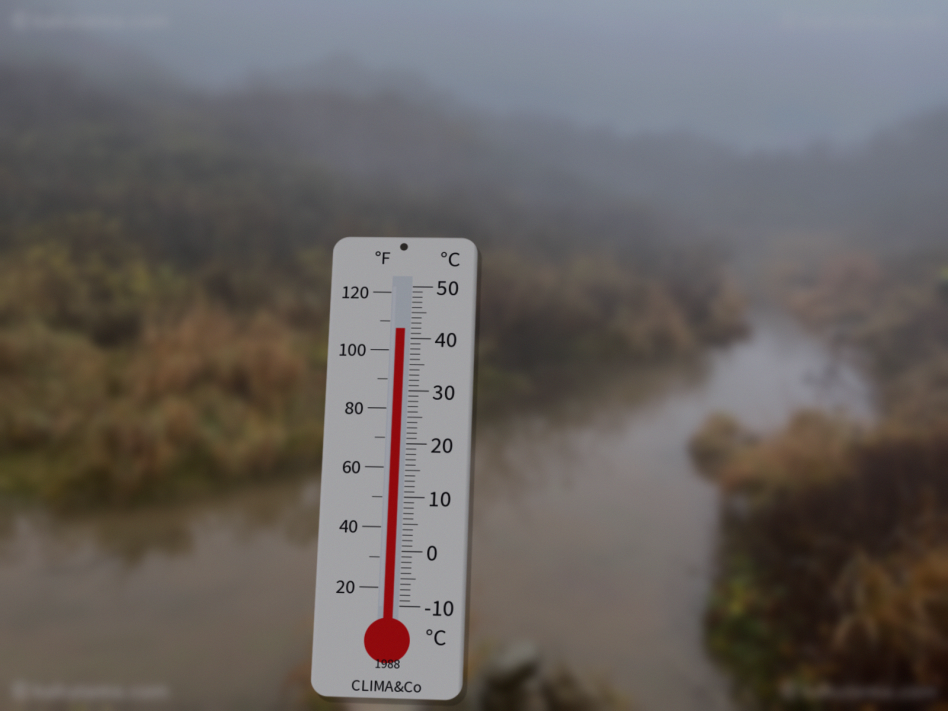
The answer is 42 °C
